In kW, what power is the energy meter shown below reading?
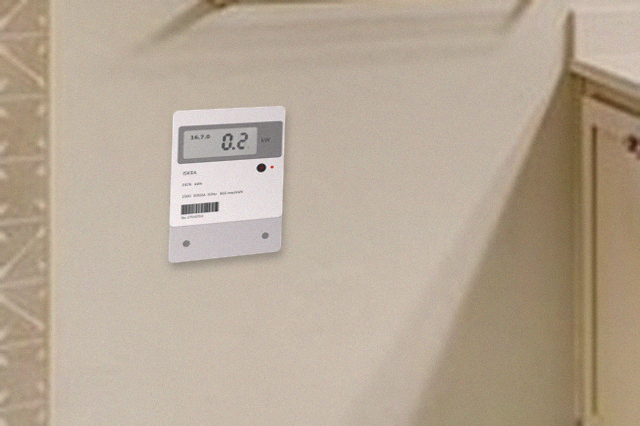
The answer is 0.2 kW
